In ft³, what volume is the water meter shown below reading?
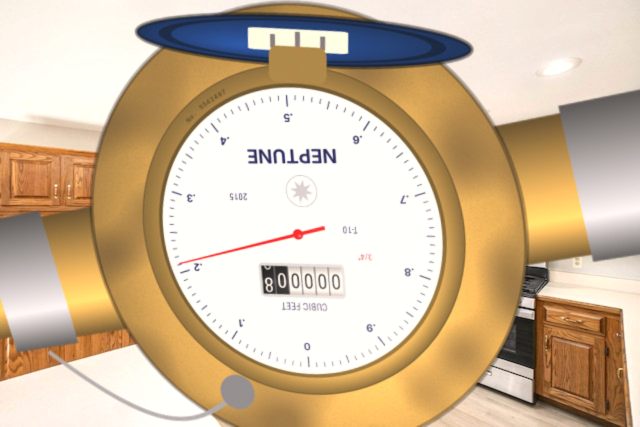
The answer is 8.21 ft³
